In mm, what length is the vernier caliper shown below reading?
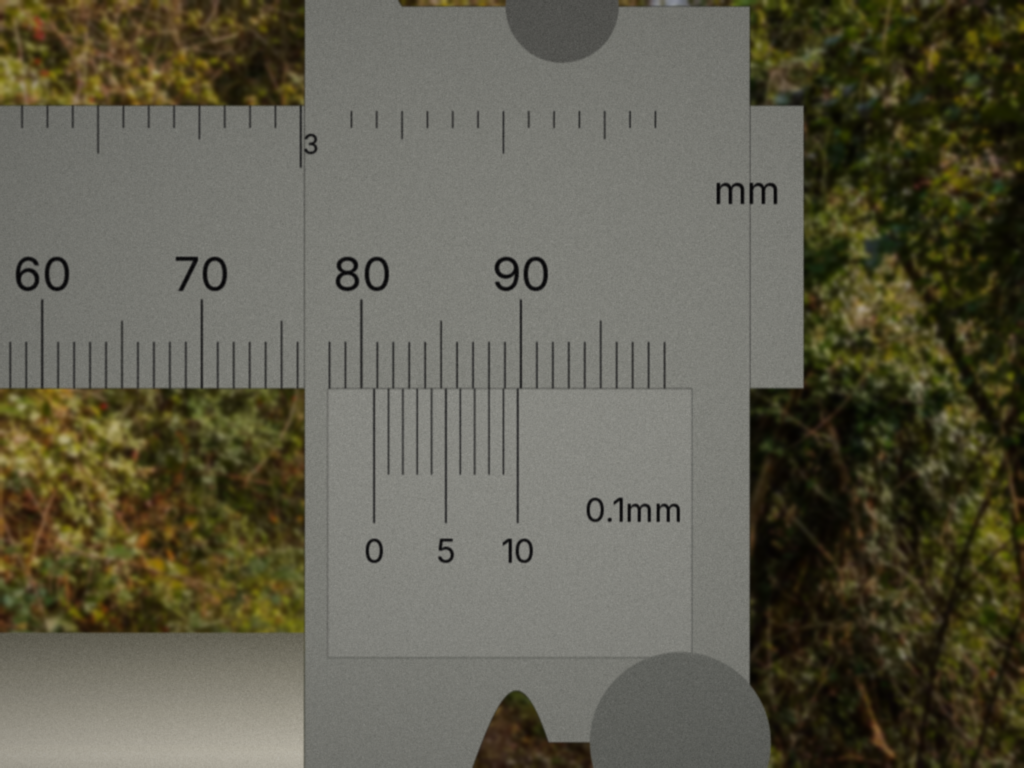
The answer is 80.8 mm
